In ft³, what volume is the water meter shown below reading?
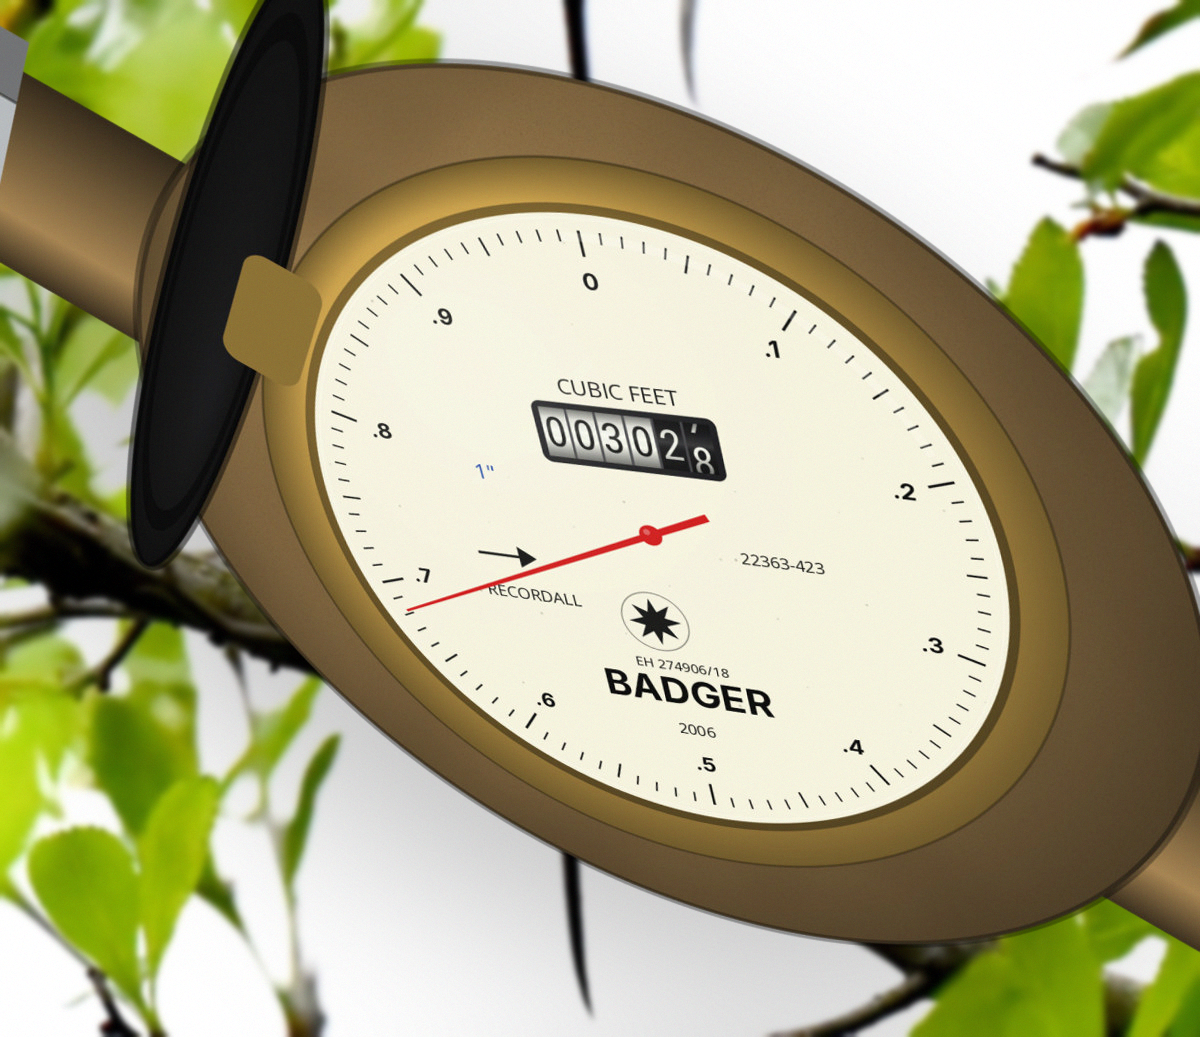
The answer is 3027.68 ft³
